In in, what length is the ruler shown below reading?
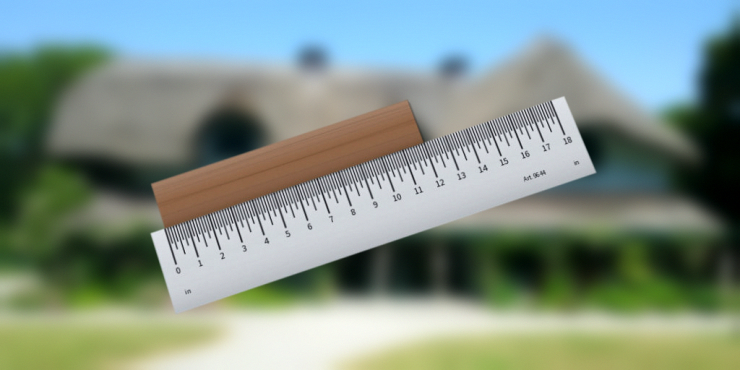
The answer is 12 in
